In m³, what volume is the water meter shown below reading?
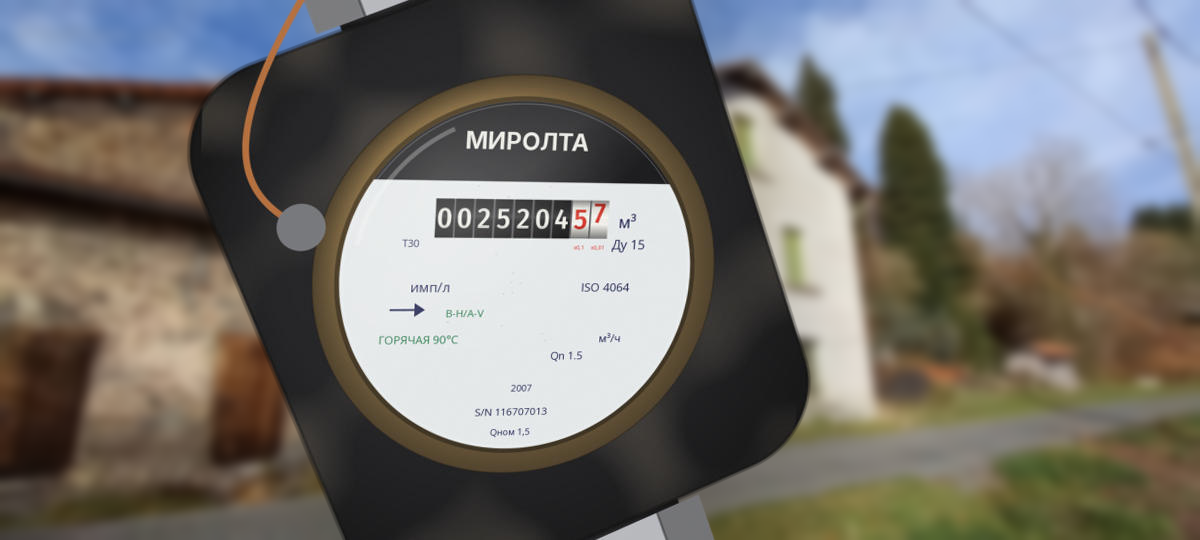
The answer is 25204.57 m³
